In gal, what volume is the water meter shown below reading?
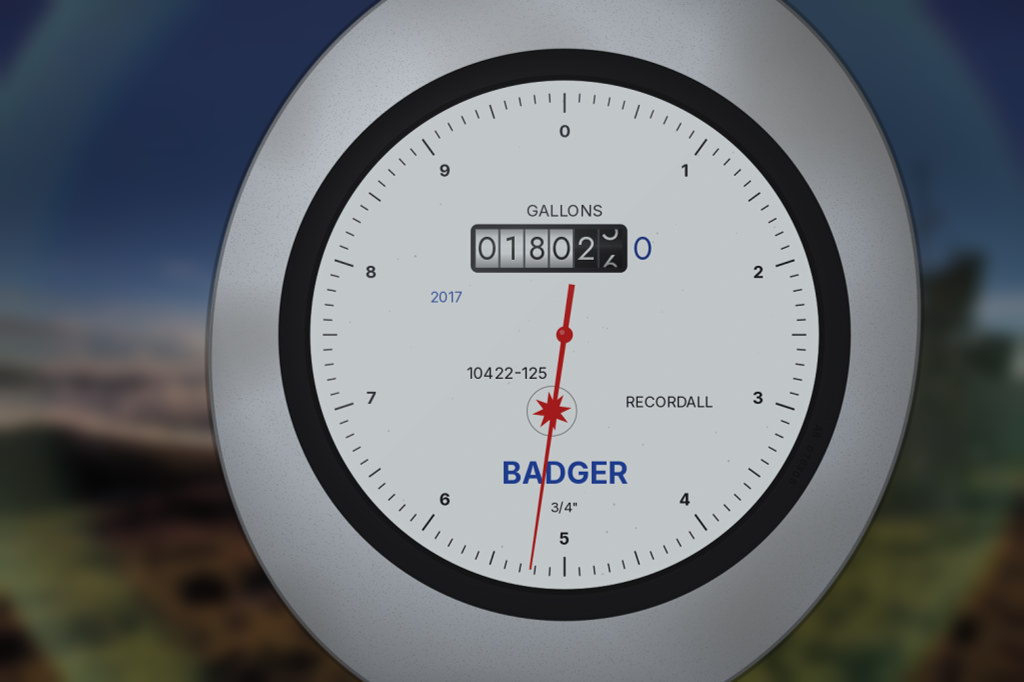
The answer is 180255.2 gal
